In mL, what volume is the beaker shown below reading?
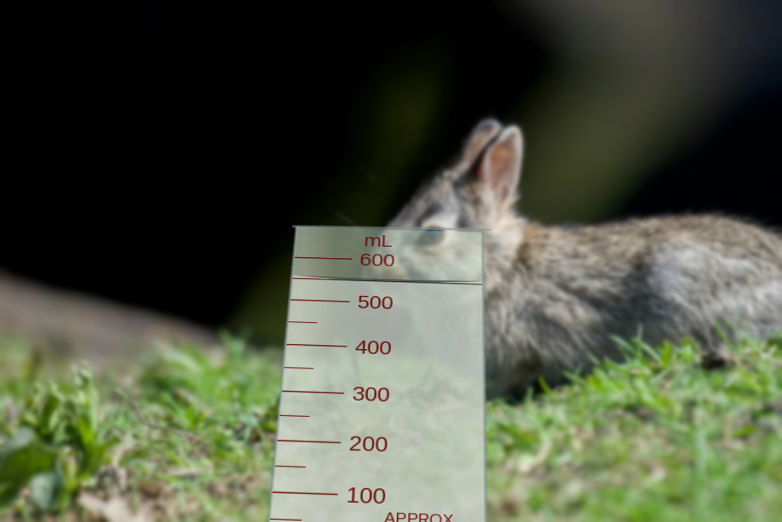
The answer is 550 mL
